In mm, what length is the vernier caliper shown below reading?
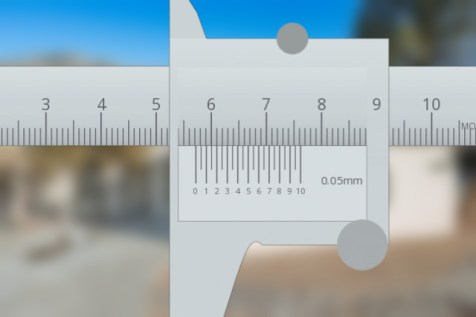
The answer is 57.2 mm
